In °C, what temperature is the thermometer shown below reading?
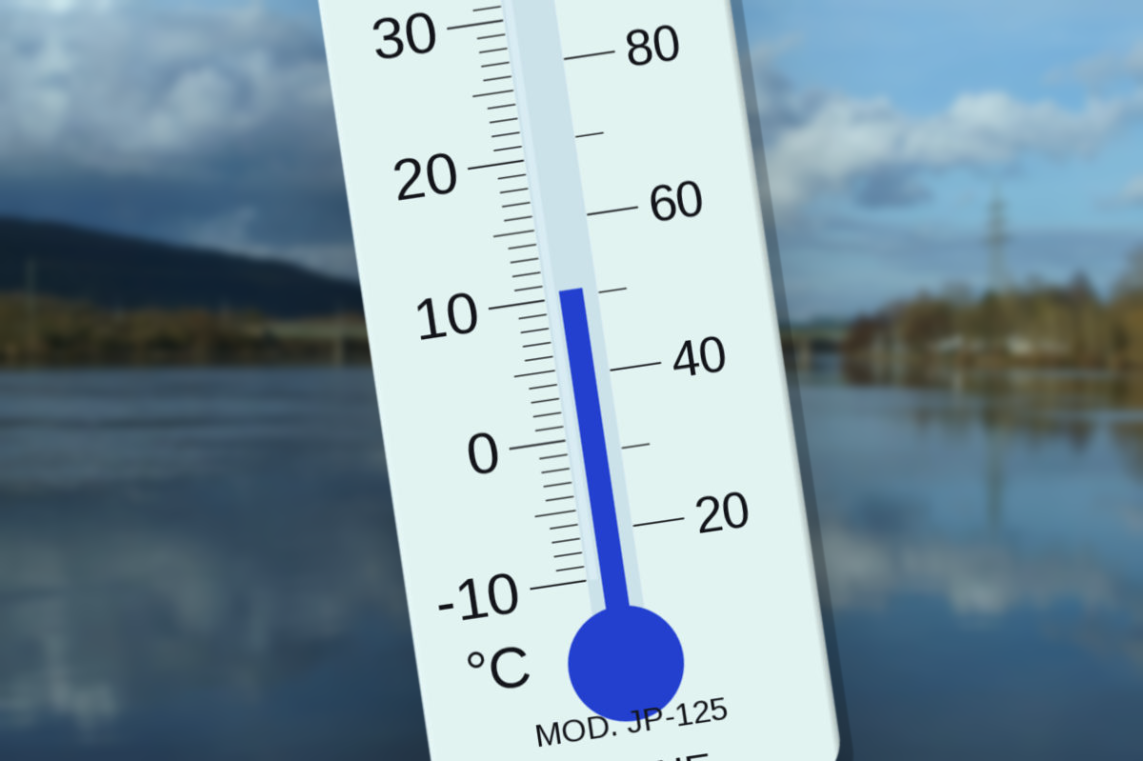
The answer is 10.5 °C
